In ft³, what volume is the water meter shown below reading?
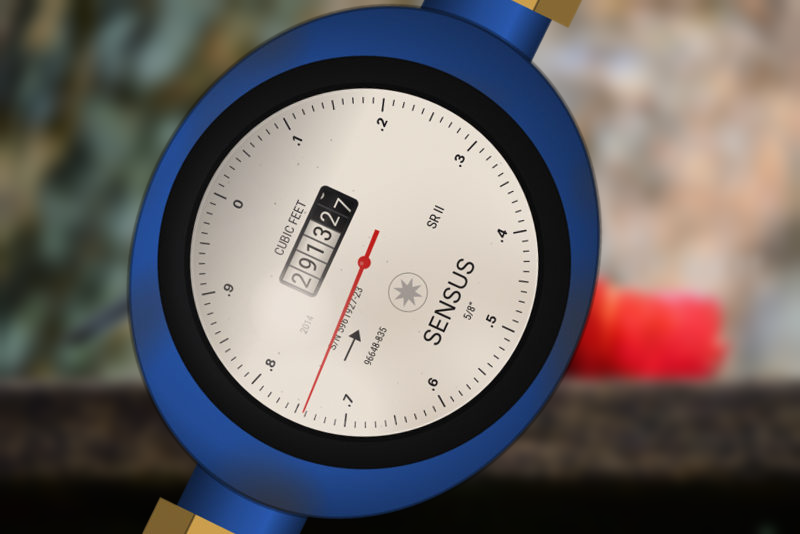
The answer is 291326.74 ft³
